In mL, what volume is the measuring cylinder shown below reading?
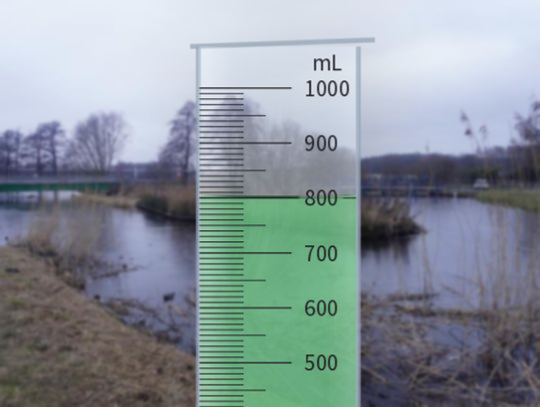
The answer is 800 mL
